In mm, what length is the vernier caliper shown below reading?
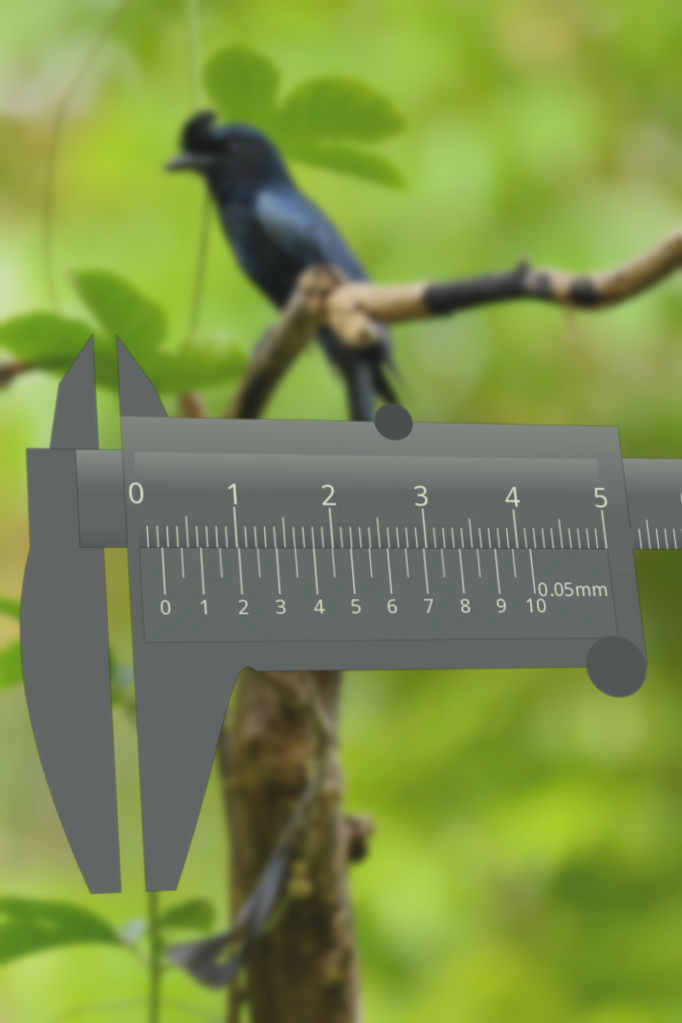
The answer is 2.4 mm
